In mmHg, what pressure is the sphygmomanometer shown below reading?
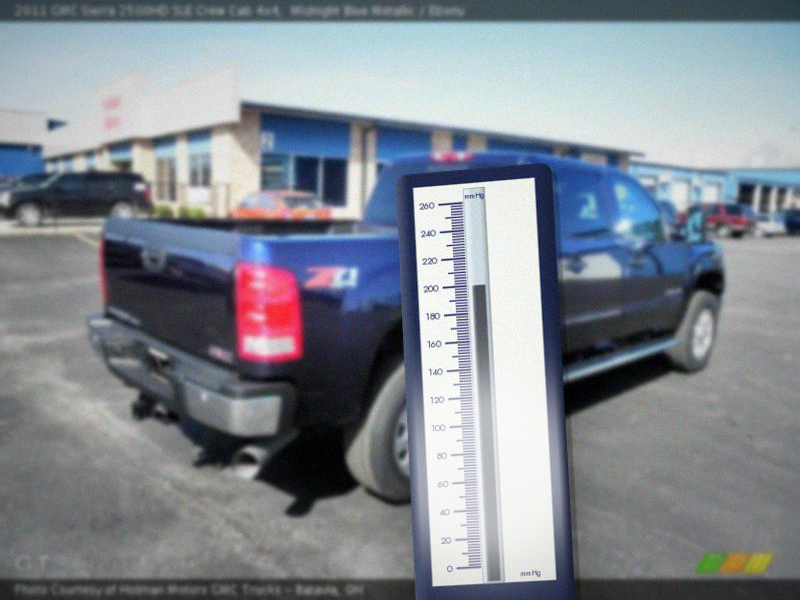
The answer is 200 mmHg
